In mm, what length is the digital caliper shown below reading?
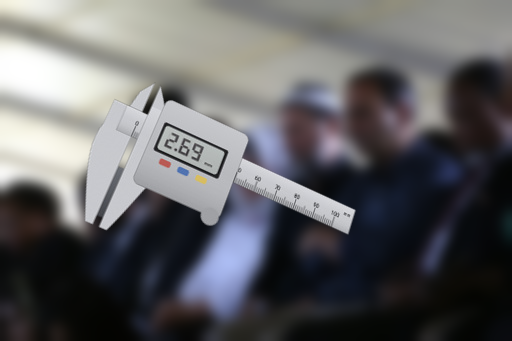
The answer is 2.69 mm
